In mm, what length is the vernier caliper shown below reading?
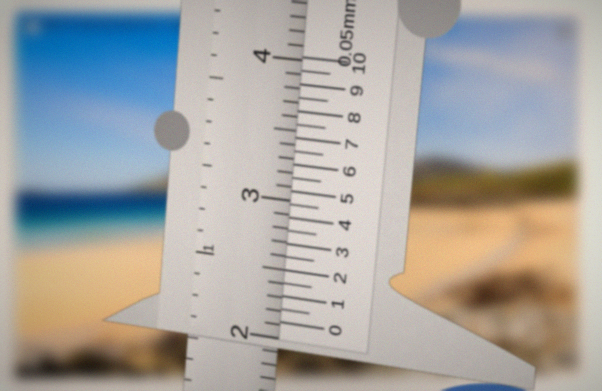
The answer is 21.2 mm
